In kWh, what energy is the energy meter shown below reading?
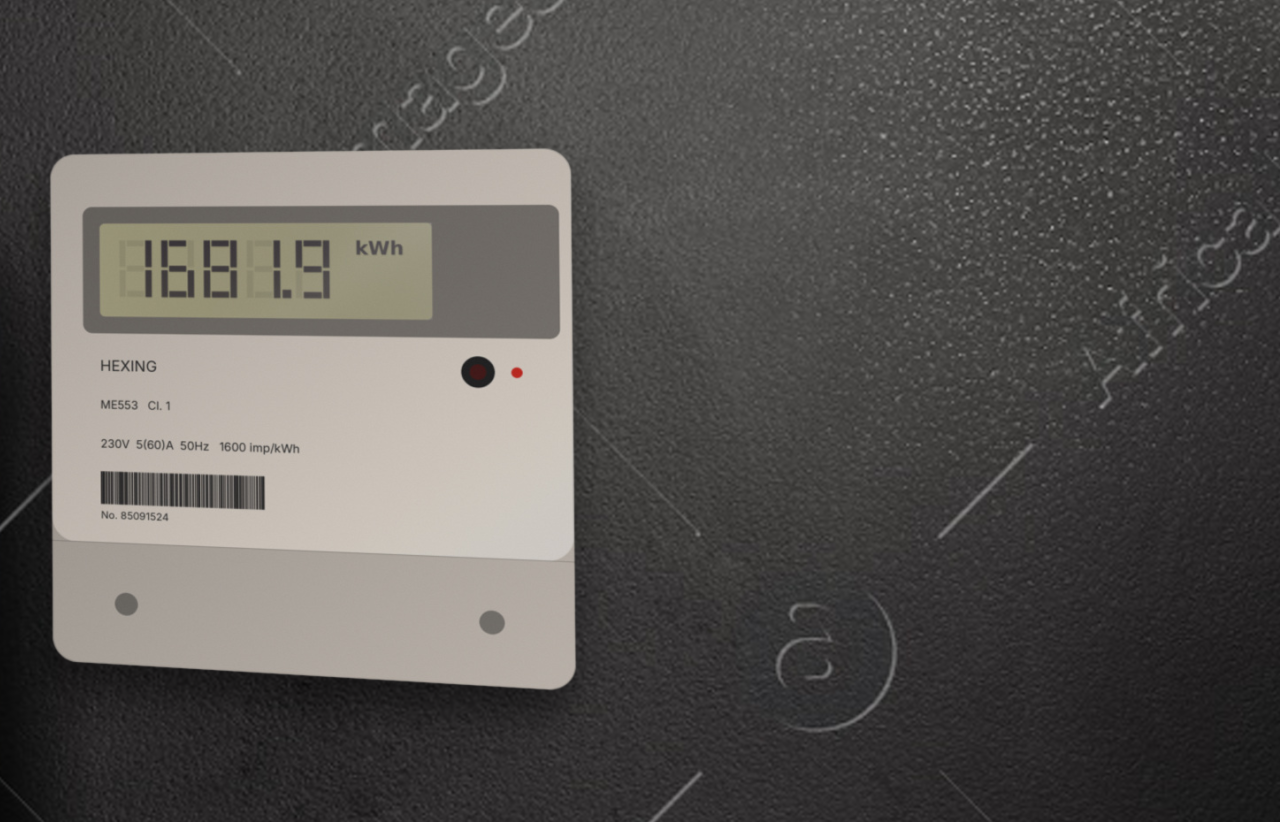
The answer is 1681.9 kWh
